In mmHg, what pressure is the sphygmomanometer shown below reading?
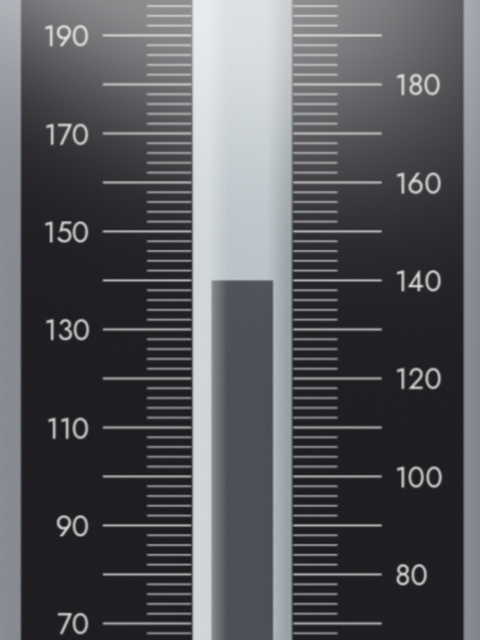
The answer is 140 mmHg
